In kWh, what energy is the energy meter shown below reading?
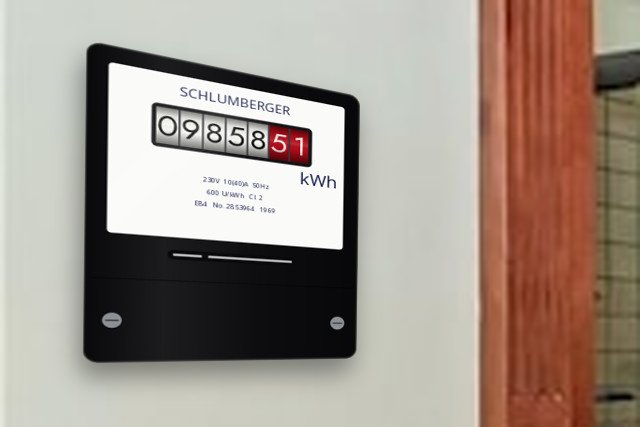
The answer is 9858.51 kWh
